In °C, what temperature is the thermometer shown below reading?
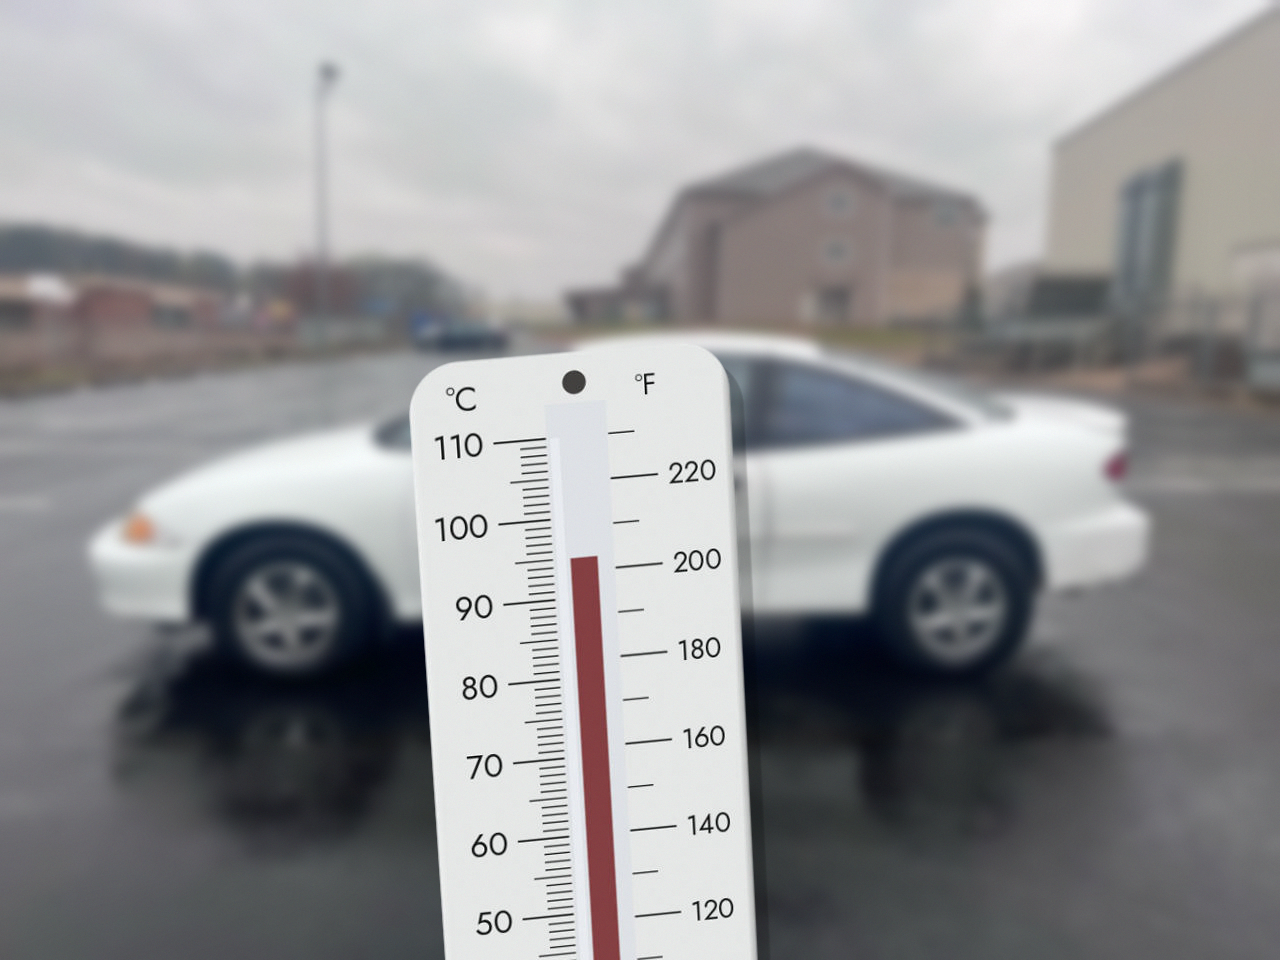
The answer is 95 °C
